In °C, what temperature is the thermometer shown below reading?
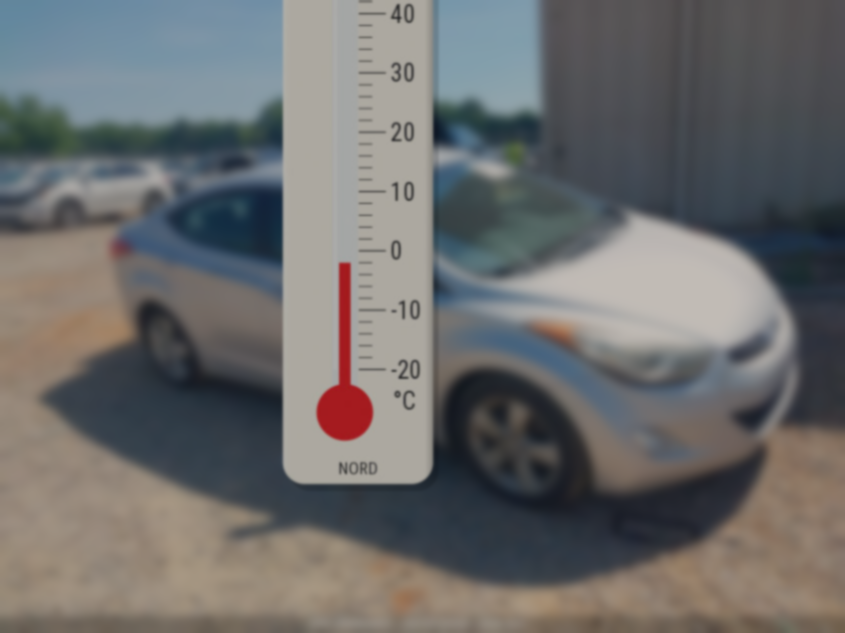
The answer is -2 °C
